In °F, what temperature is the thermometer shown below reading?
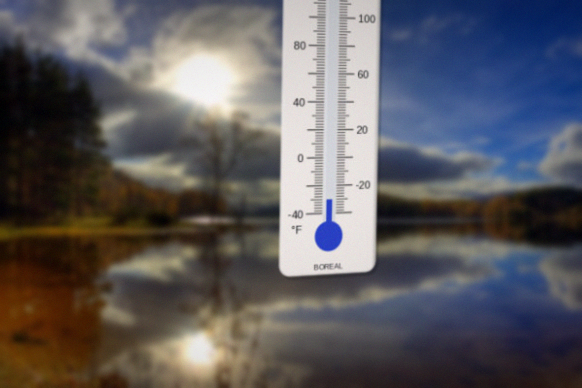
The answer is -30 °F
